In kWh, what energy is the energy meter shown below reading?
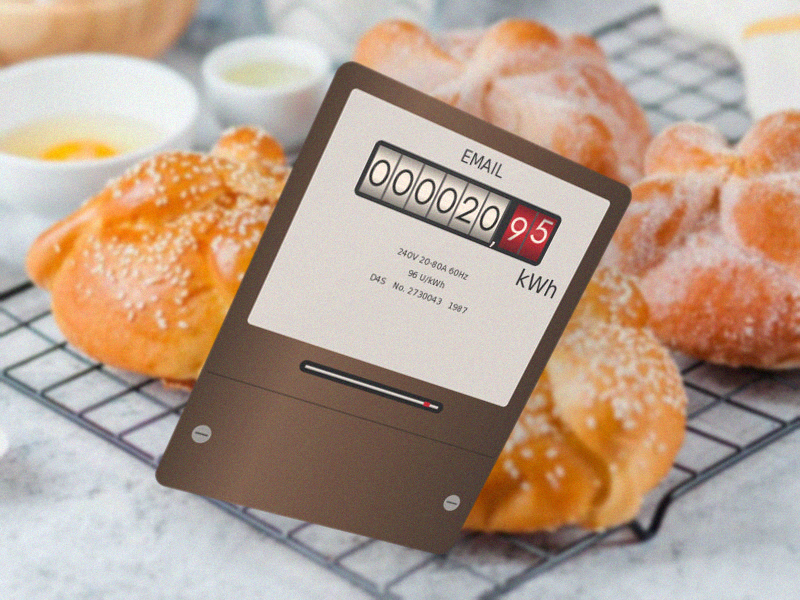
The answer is 20.95 kWh
